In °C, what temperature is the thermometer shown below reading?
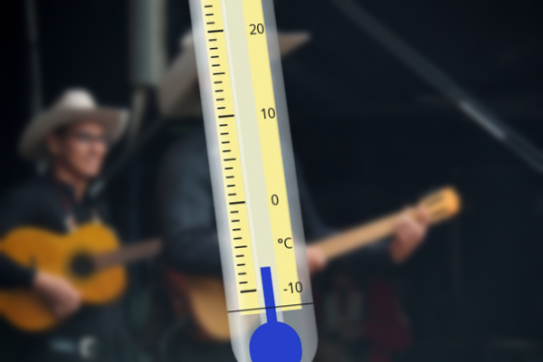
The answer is -7.5 °C
